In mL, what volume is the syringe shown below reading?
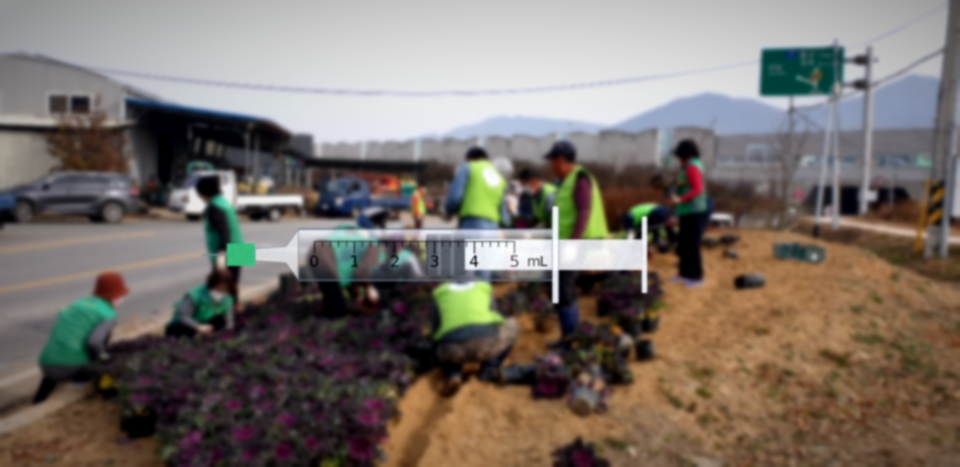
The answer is 2.8 mL
